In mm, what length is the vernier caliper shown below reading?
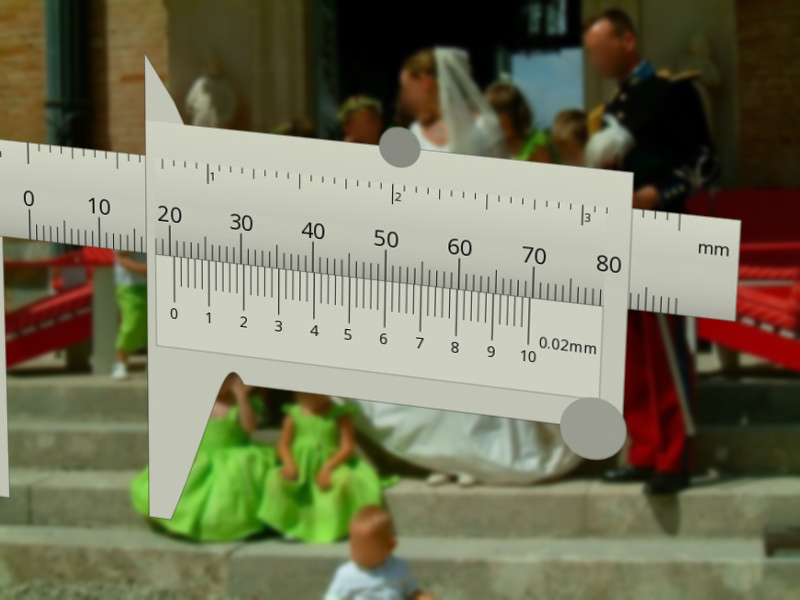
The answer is 20.6 mm
